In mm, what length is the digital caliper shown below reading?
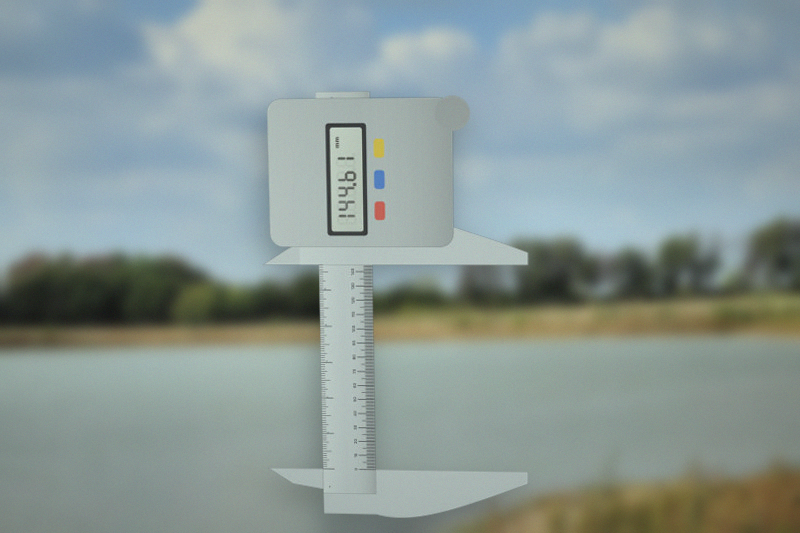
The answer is 144.61 mm
